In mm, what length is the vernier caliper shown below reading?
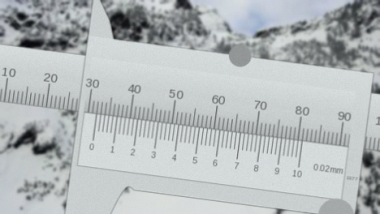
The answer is 32.0 mm
